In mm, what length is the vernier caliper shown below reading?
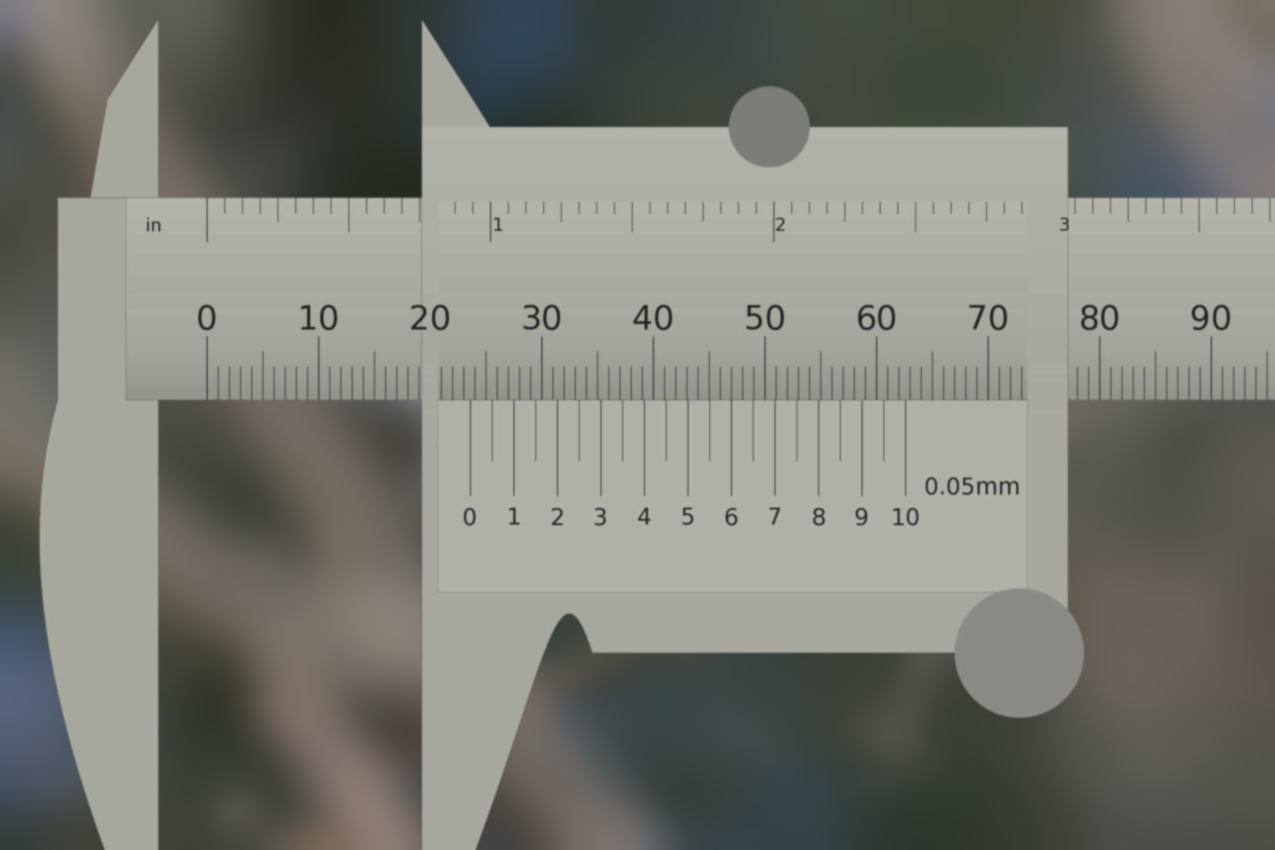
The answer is 23.6 mm
